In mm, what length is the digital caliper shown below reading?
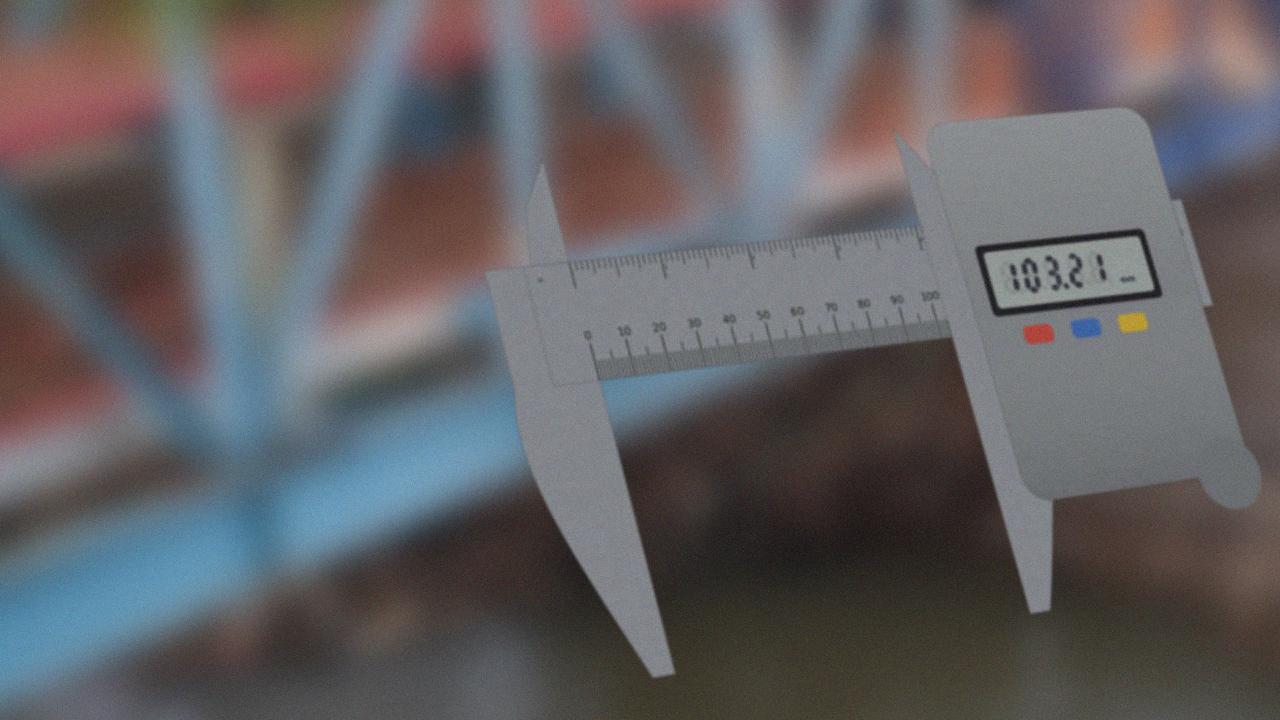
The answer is 103.21 mm
